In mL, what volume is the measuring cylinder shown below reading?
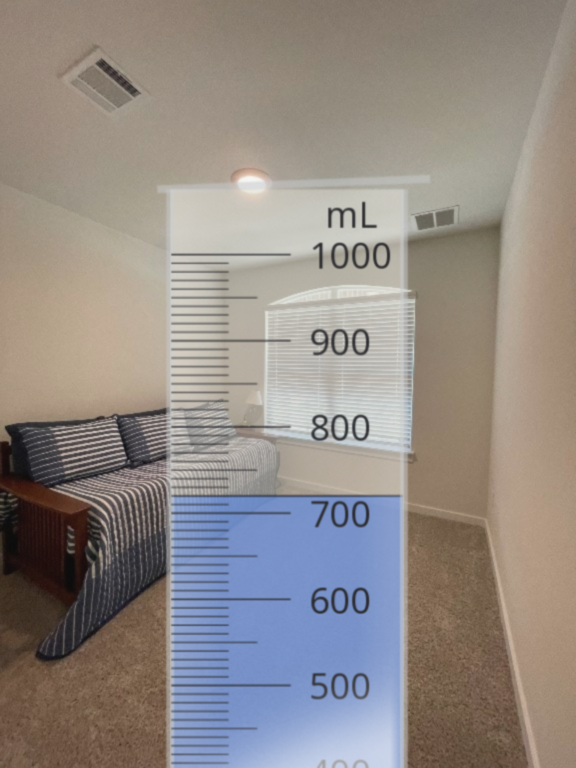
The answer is 720 mL
